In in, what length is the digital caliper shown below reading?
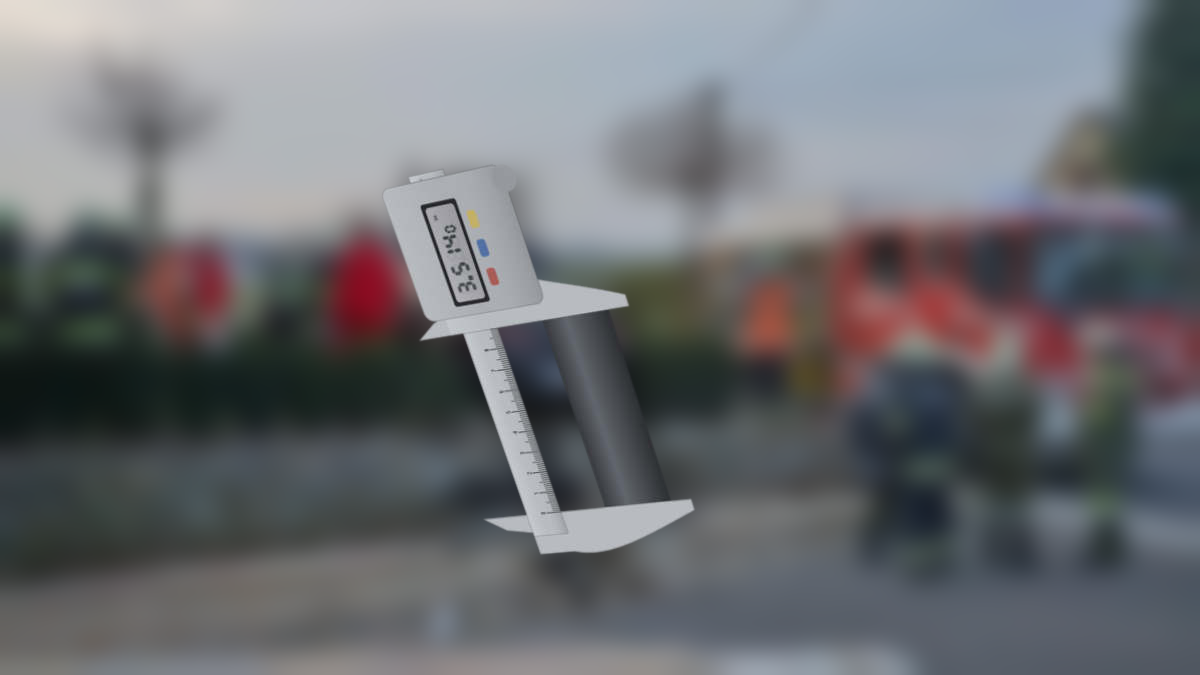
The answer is 3.5140 in
